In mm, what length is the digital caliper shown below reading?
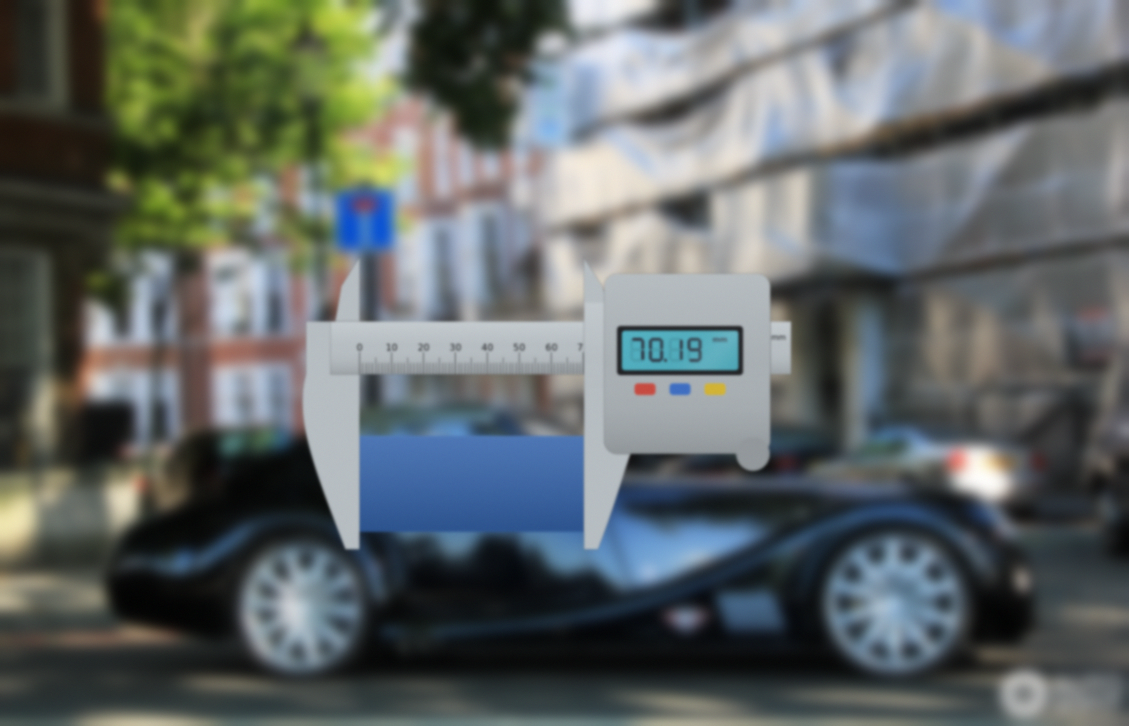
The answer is 70.19 mm
